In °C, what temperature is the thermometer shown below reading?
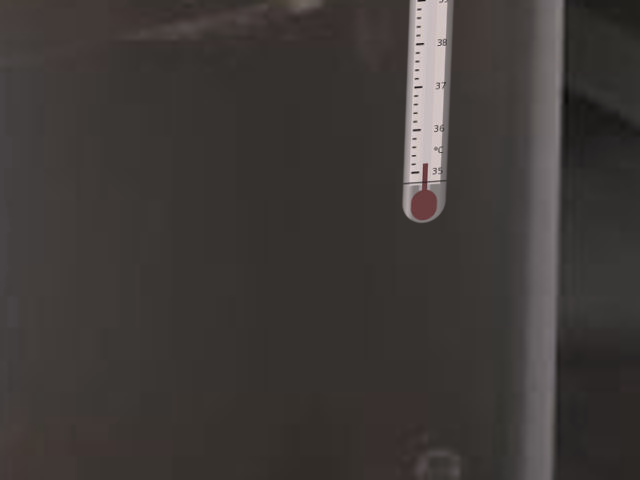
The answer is 35.2 °C
